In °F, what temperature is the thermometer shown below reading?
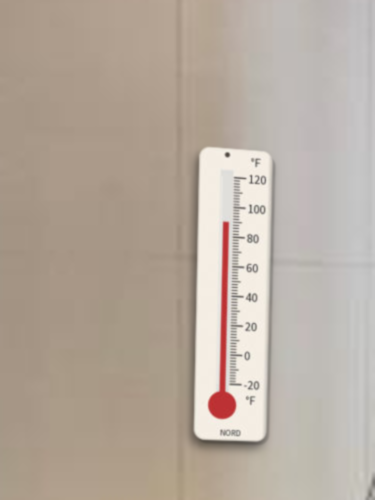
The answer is 90 °F
